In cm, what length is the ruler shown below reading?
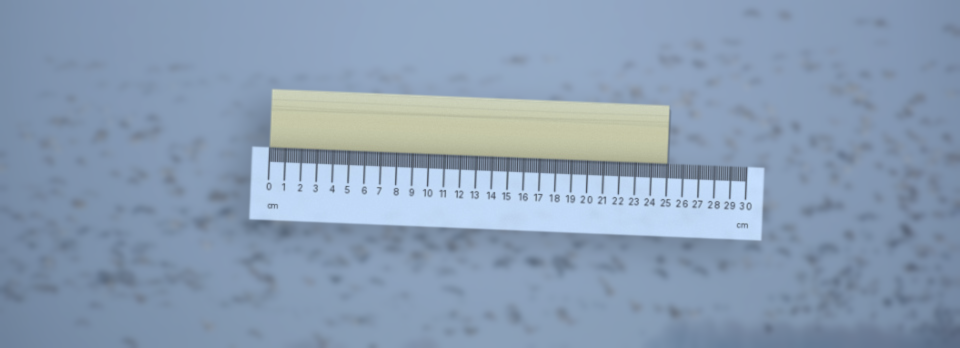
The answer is 25 cm
